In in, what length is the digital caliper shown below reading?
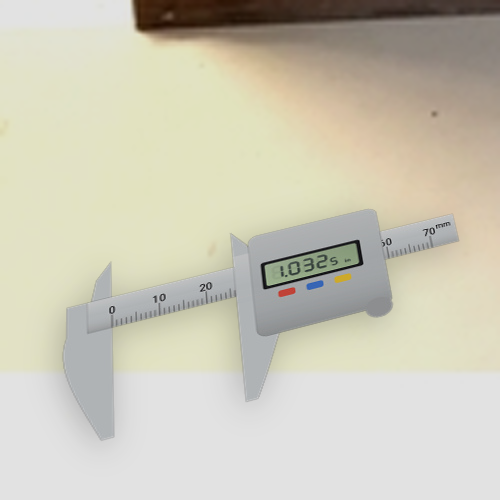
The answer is 1.0325 in
